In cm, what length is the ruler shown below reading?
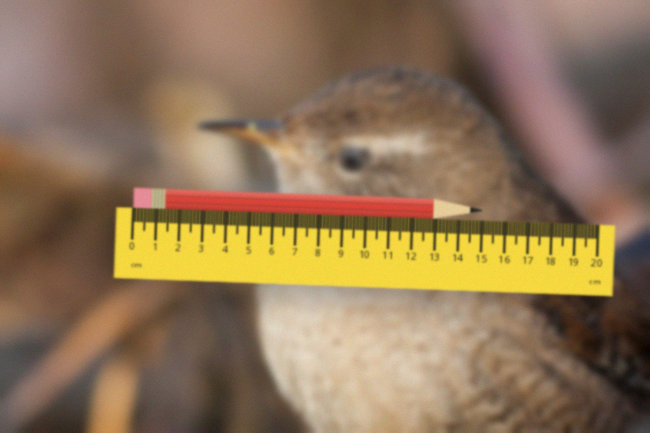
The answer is 15 cm
